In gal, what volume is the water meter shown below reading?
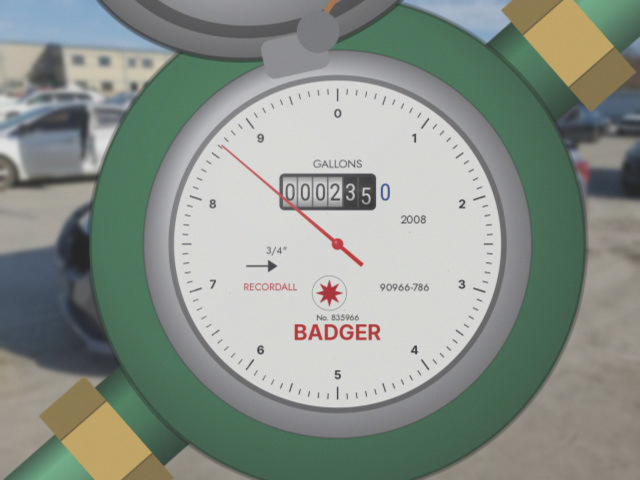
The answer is 2348.6 gal
